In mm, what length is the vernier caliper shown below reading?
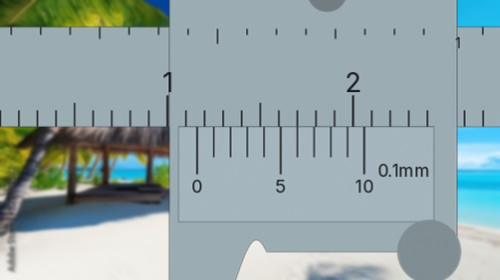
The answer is 11.6 mm
